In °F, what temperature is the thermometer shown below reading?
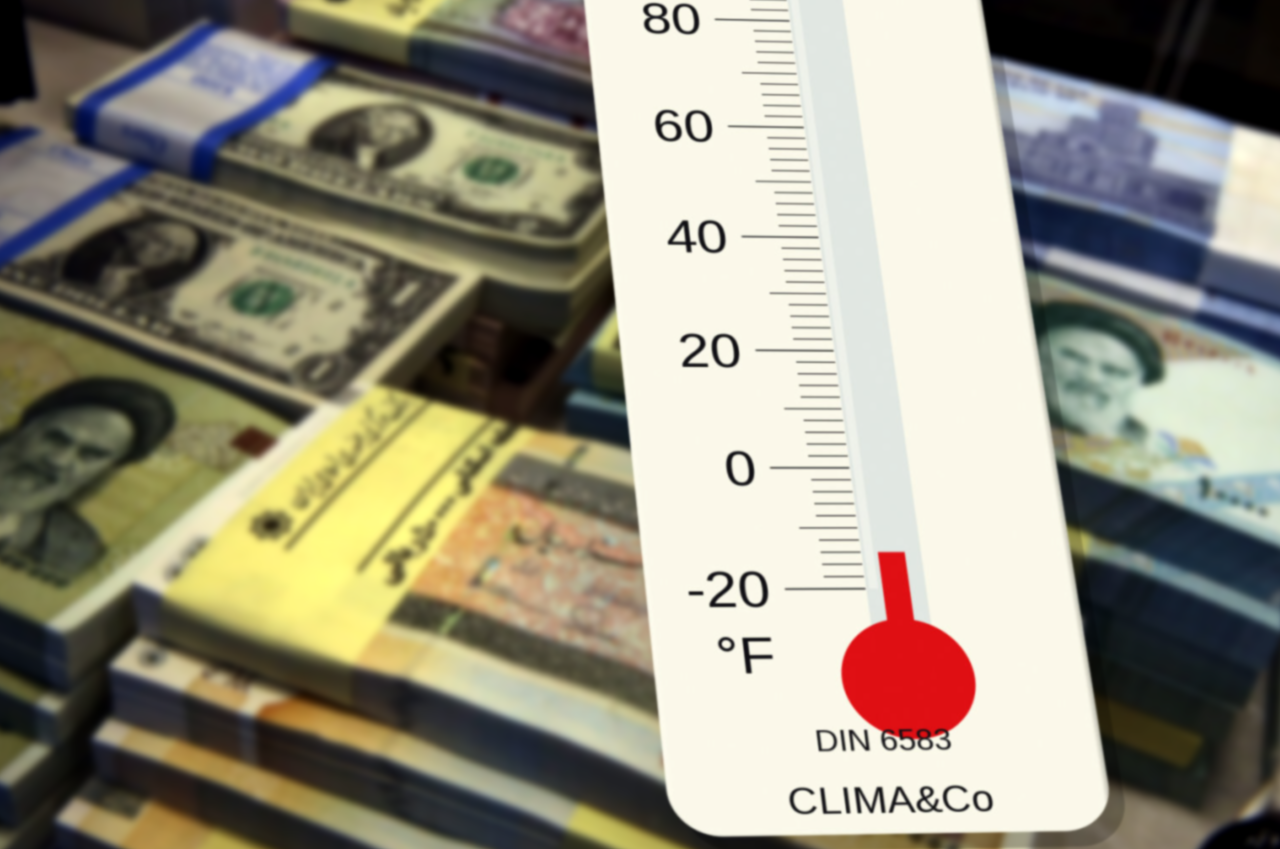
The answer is -14 °F
